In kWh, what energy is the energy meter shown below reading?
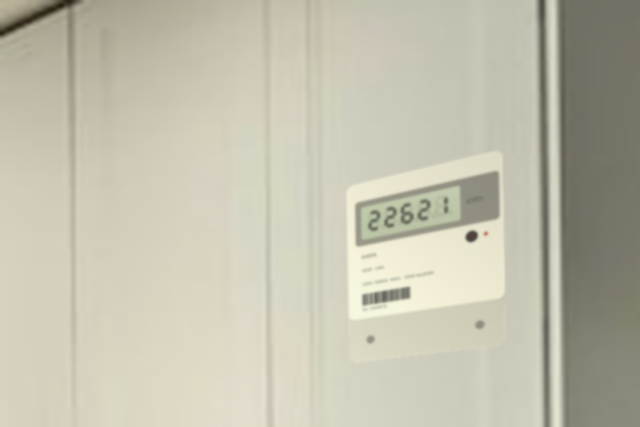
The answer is 22621 kWh
